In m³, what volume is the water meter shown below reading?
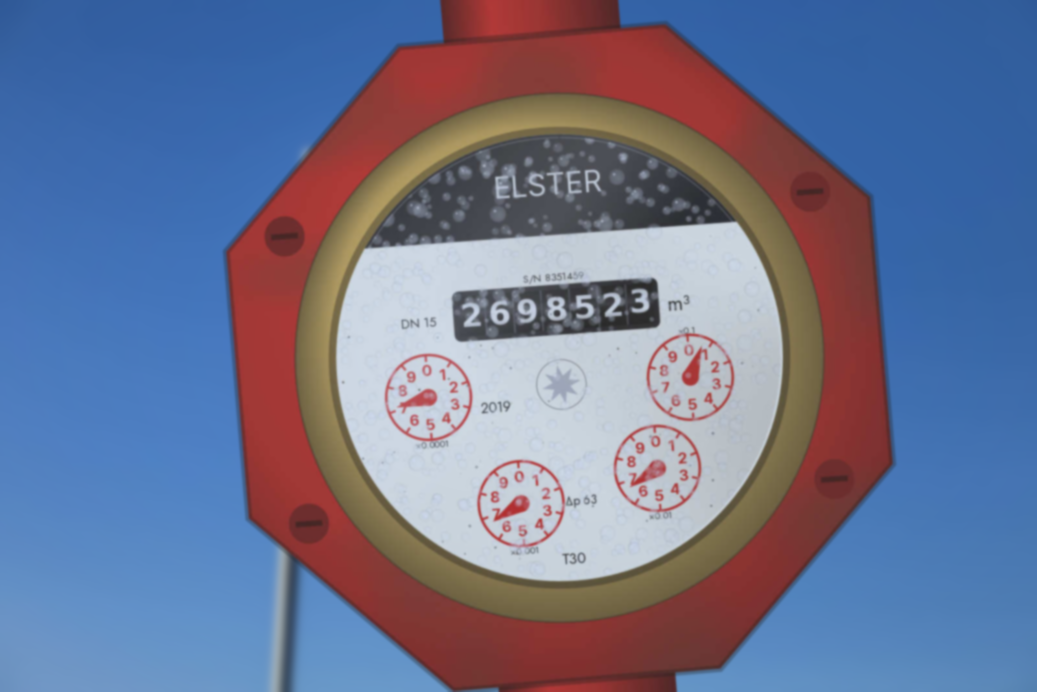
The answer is 2698523.0667 m³
